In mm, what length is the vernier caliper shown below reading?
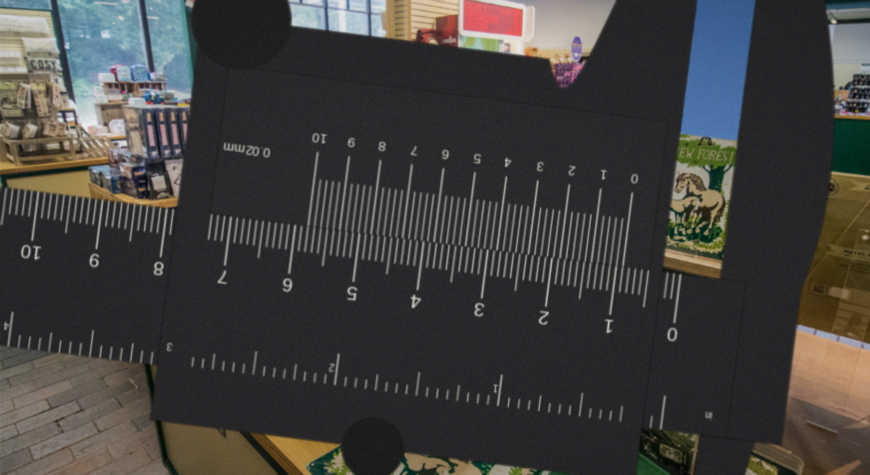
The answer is 9.0 mm
